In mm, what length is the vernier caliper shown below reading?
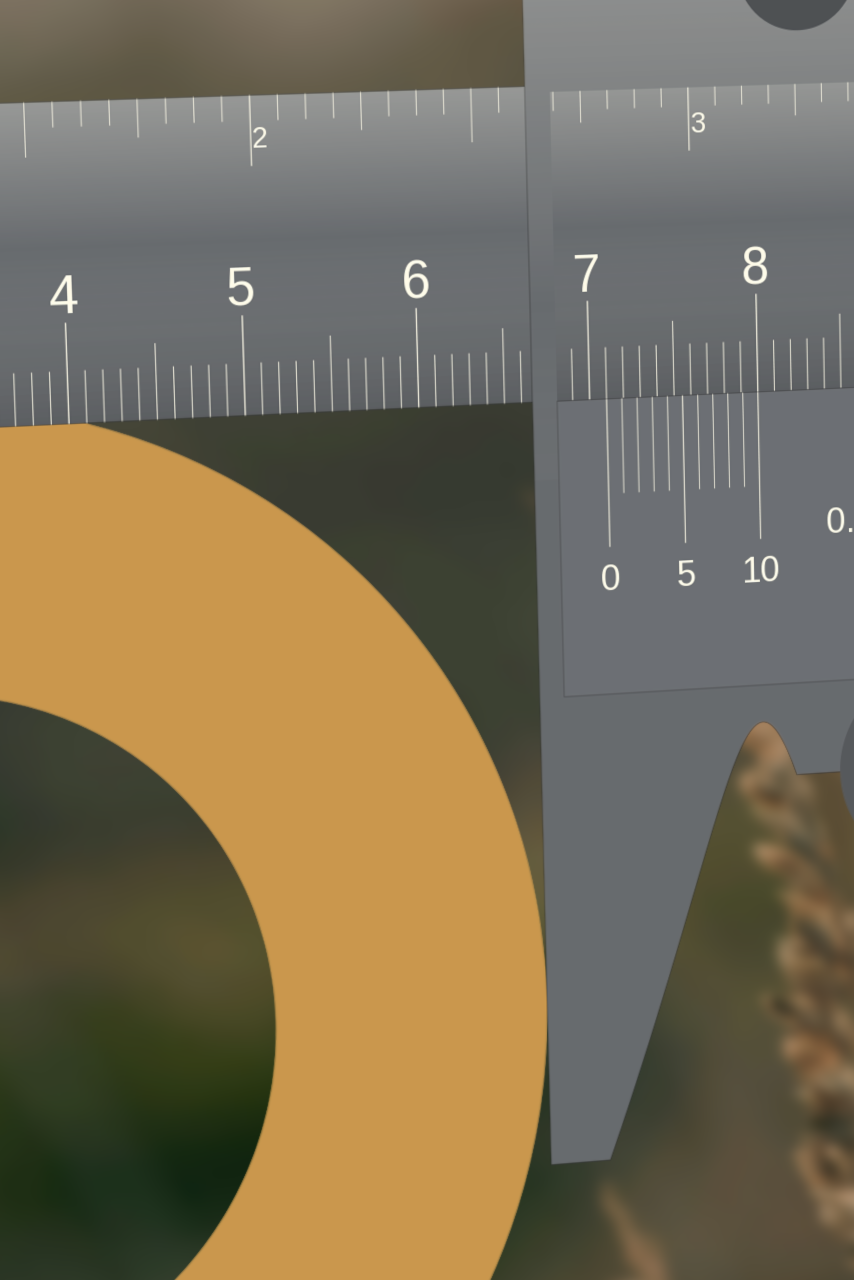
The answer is 71.0 mm
